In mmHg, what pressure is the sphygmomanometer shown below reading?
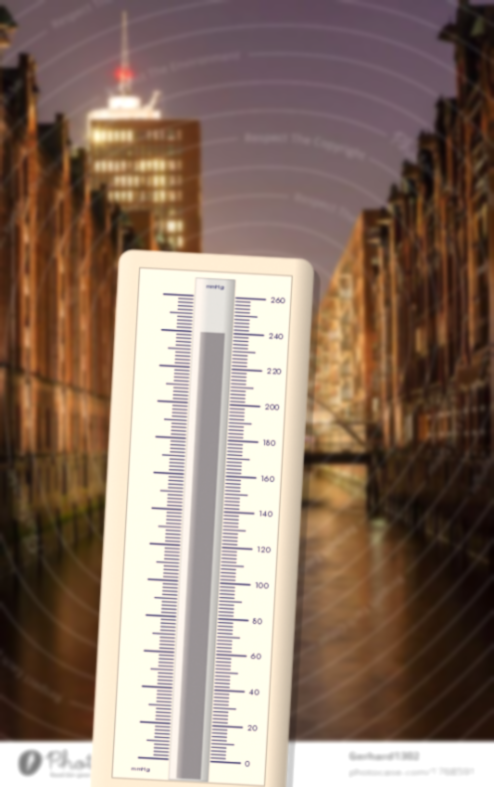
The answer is 240 mmHg
